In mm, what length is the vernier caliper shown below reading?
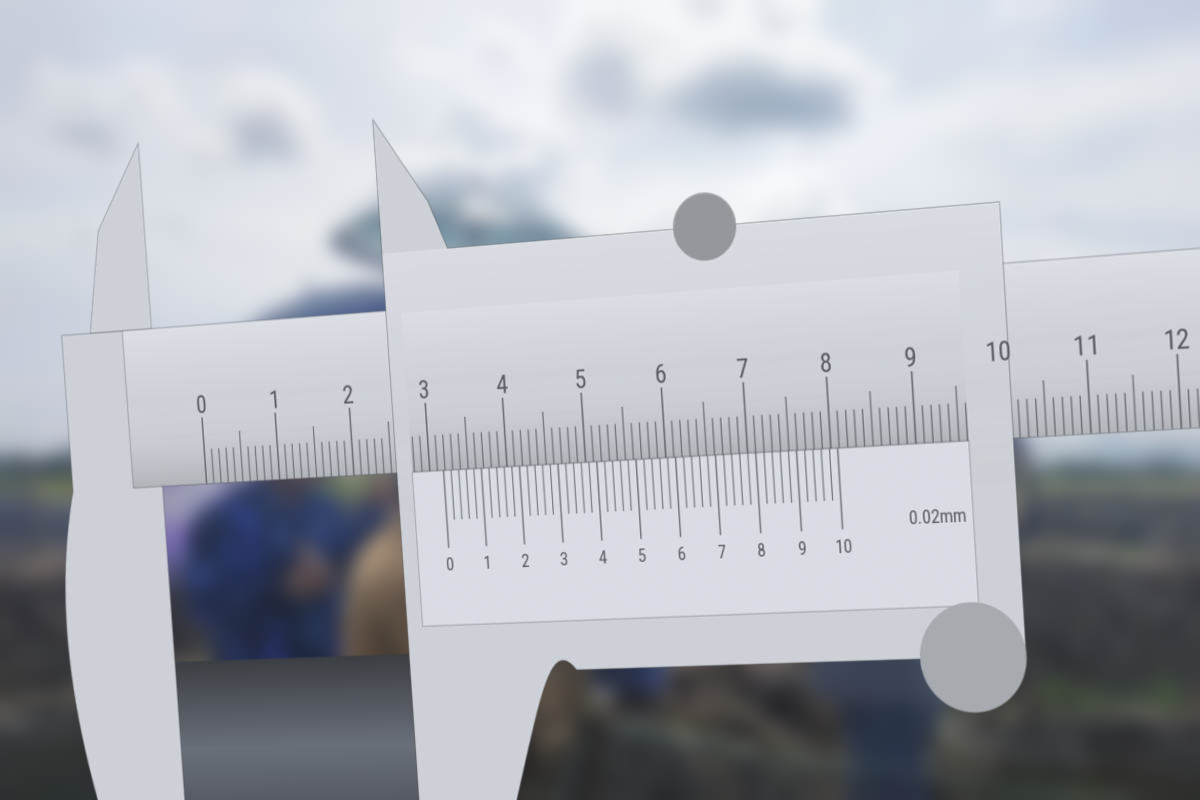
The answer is 31.8 mm
